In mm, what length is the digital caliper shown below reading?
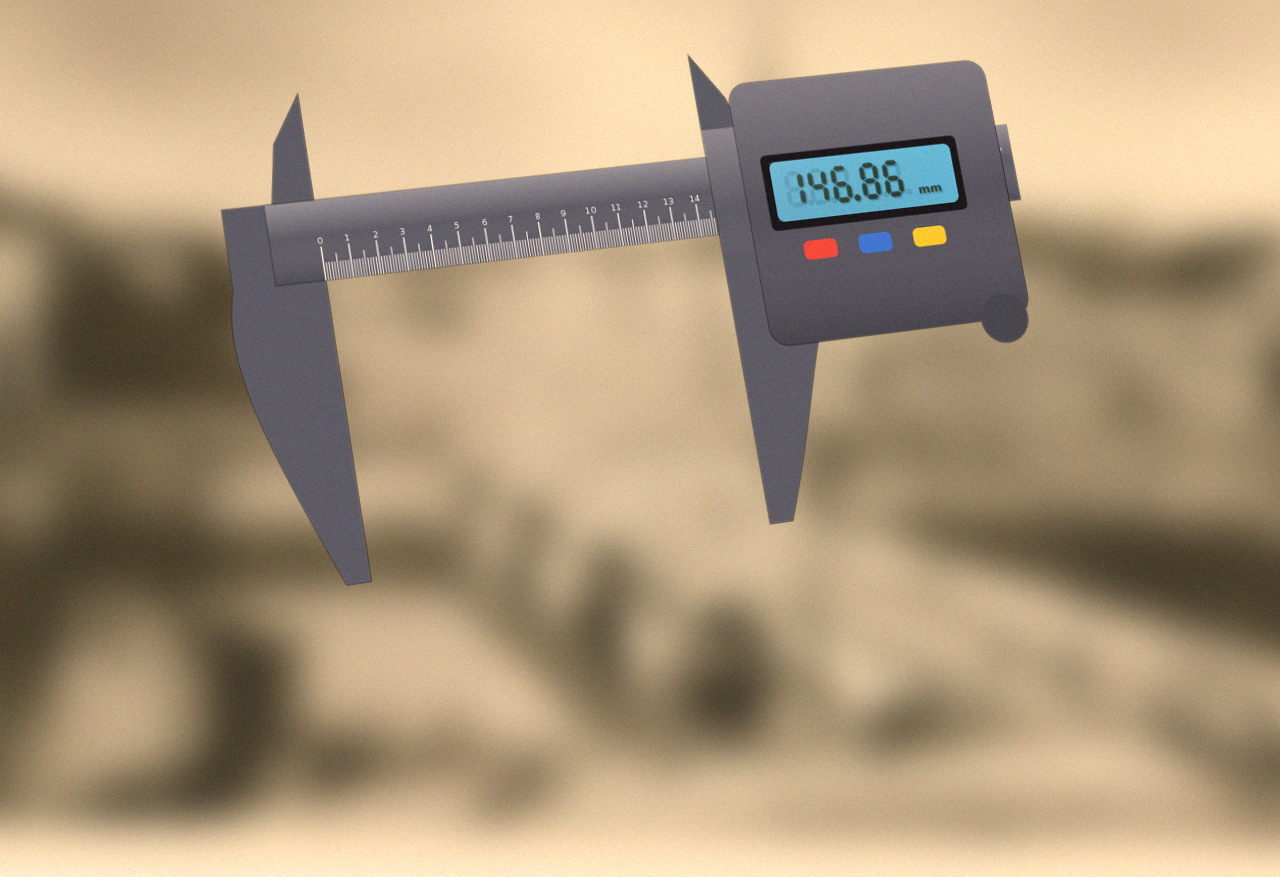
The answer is 146.86 mm
